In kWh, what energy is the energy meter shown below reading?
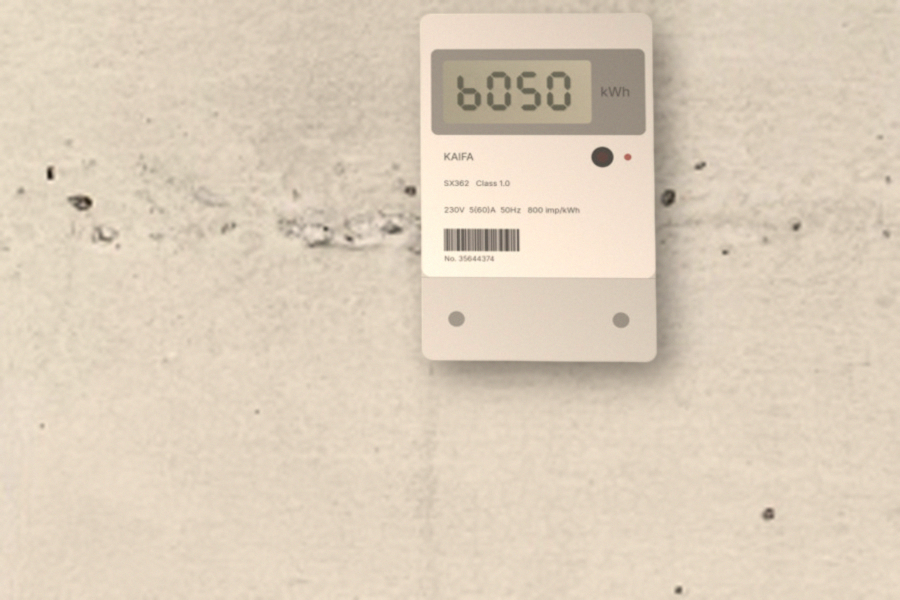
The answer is 6050 kWh
